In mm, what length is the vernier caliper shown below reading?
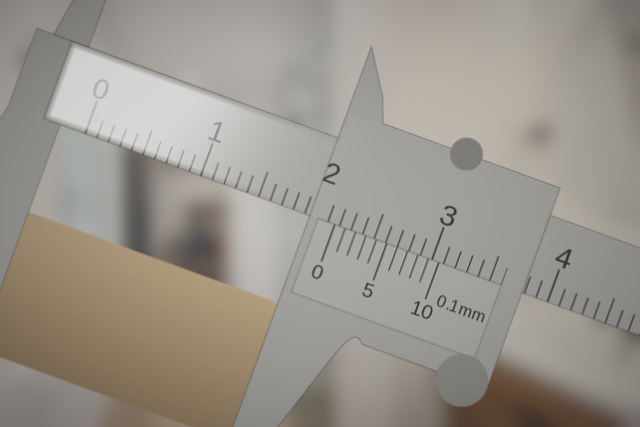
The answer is 21.6 mm
